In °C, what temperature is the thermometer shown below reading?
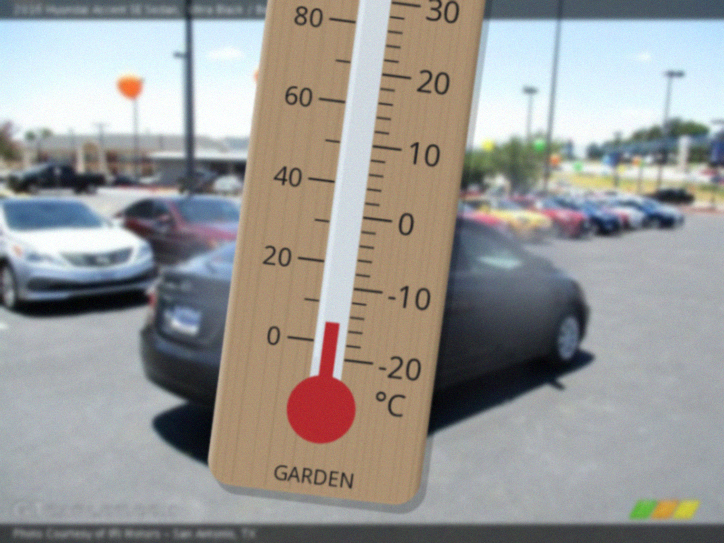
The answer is -15 °C
